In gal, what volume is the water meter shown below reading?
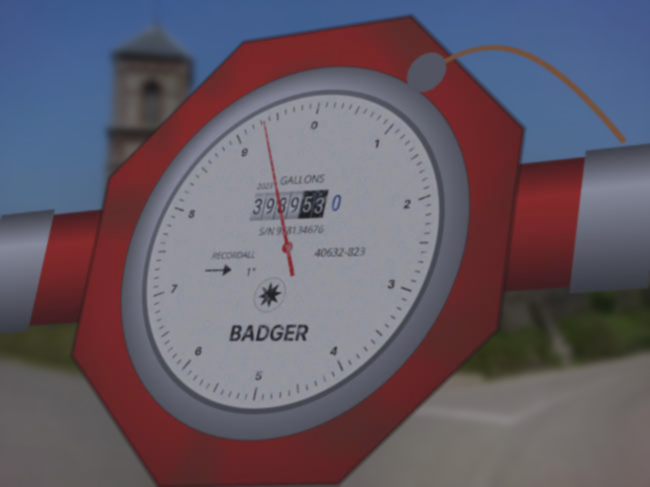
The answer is 3989529.3 gal
